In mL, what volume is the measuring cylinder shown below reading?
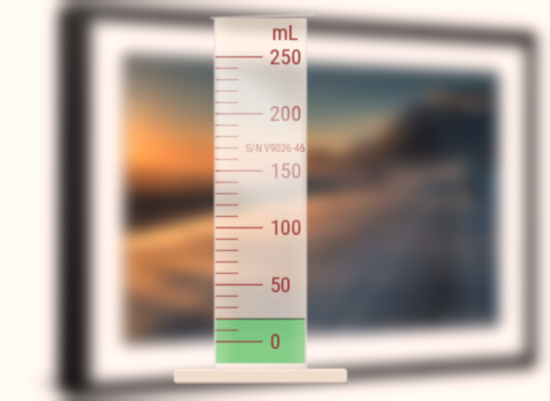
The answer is 20 mL
